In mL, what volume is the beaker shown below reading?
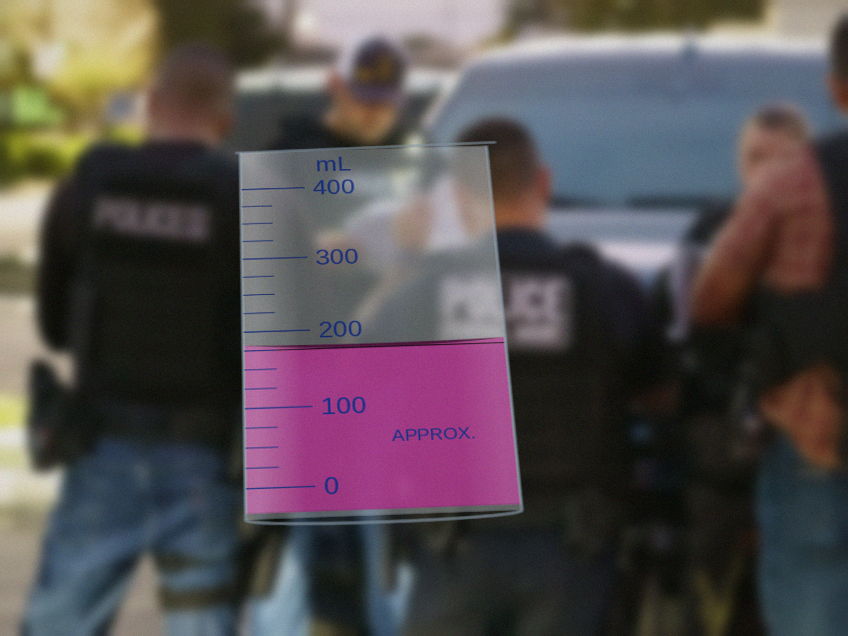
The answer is 175 mL
